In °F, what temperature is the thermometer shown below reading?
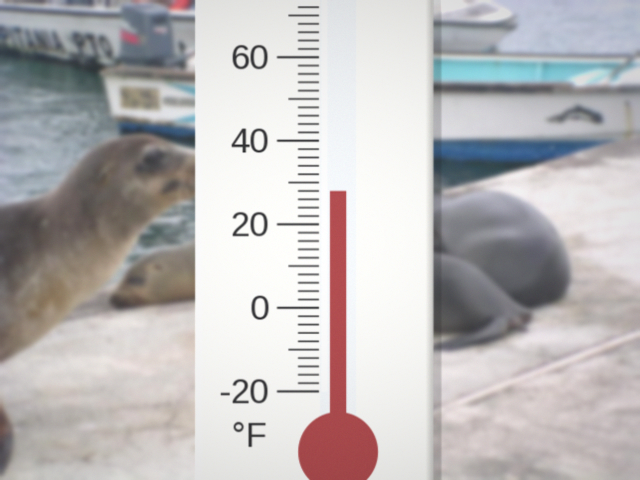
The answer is 28 °F
